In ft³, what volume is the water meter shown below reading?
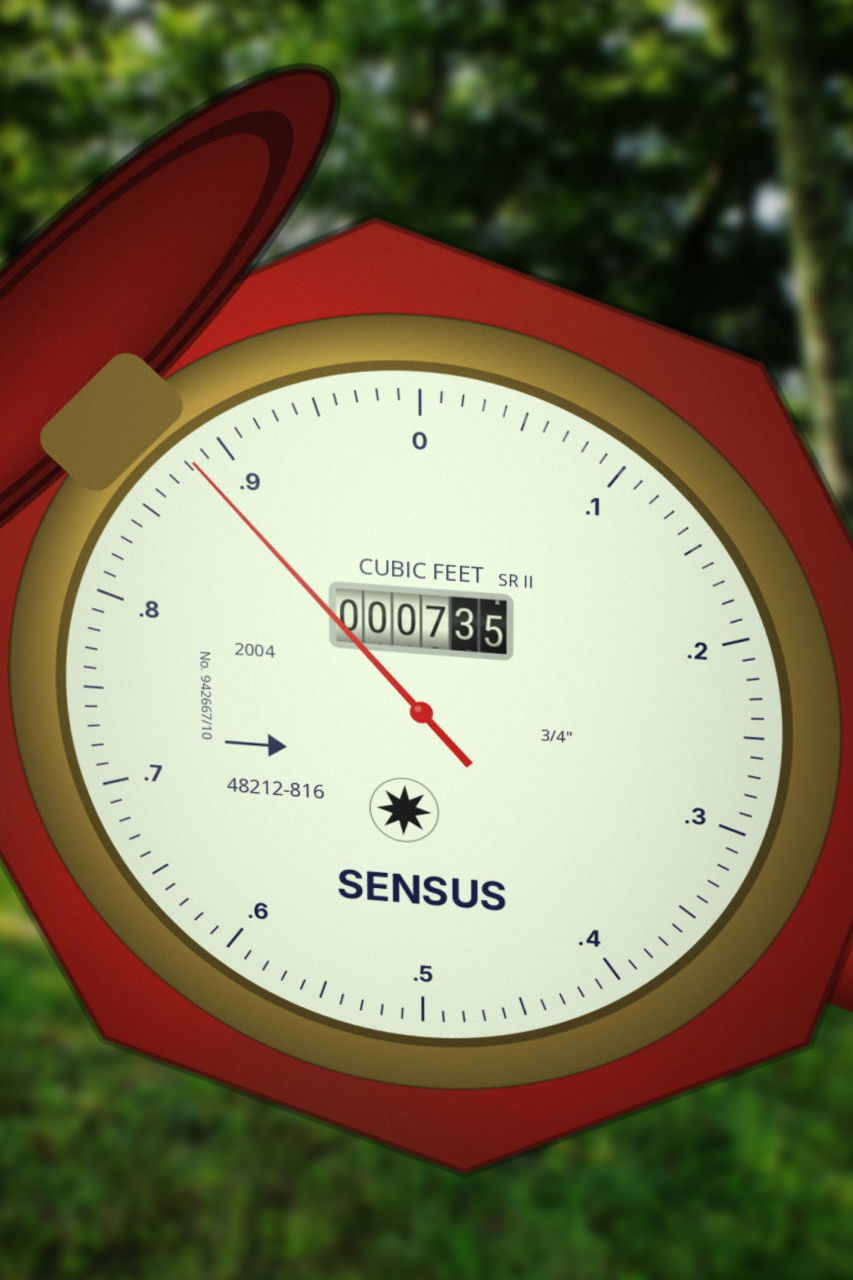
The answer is 734.88 ft³
